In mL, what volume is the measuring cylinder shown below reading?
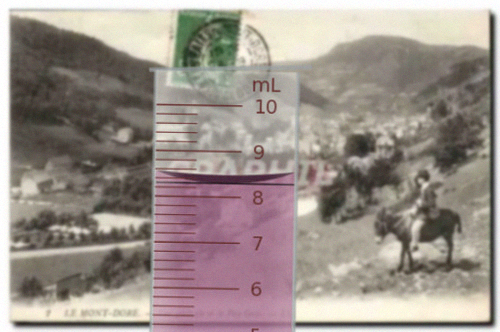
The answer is 8.3 mL
